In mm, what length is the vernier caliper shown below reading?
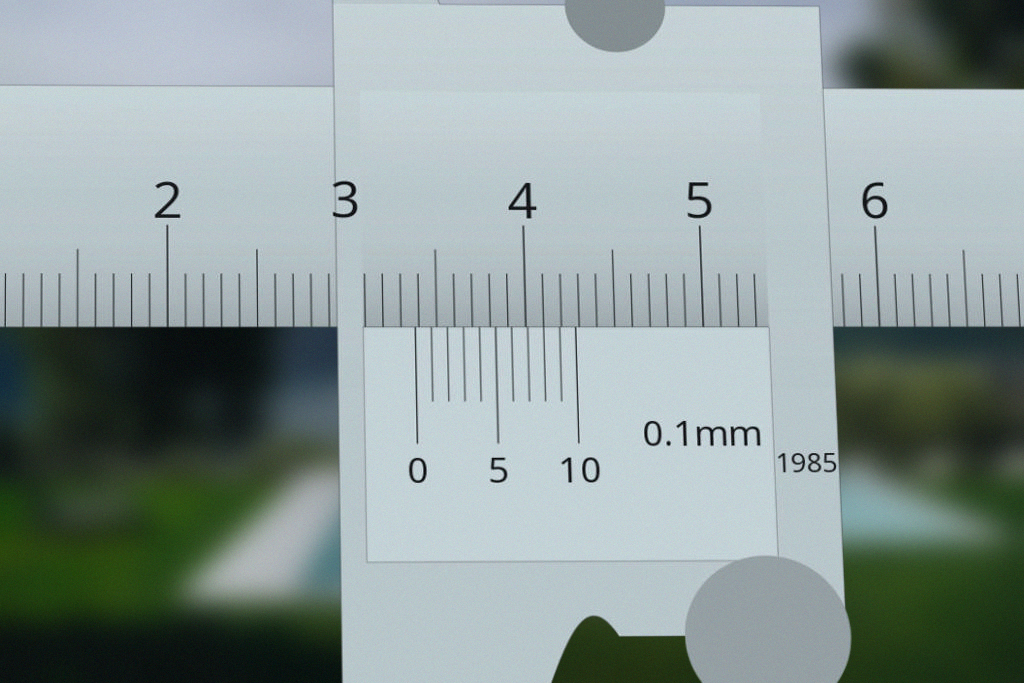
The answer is 33.8 mm
